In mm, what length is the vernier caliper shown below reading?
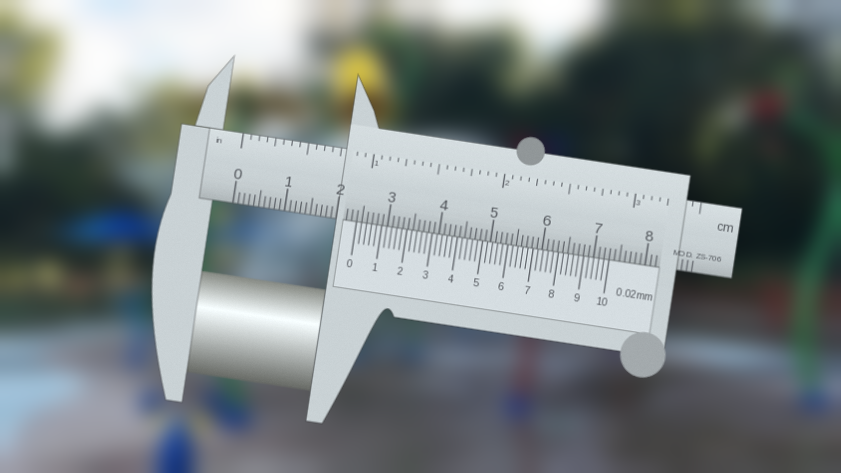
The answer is 24.0 mm
